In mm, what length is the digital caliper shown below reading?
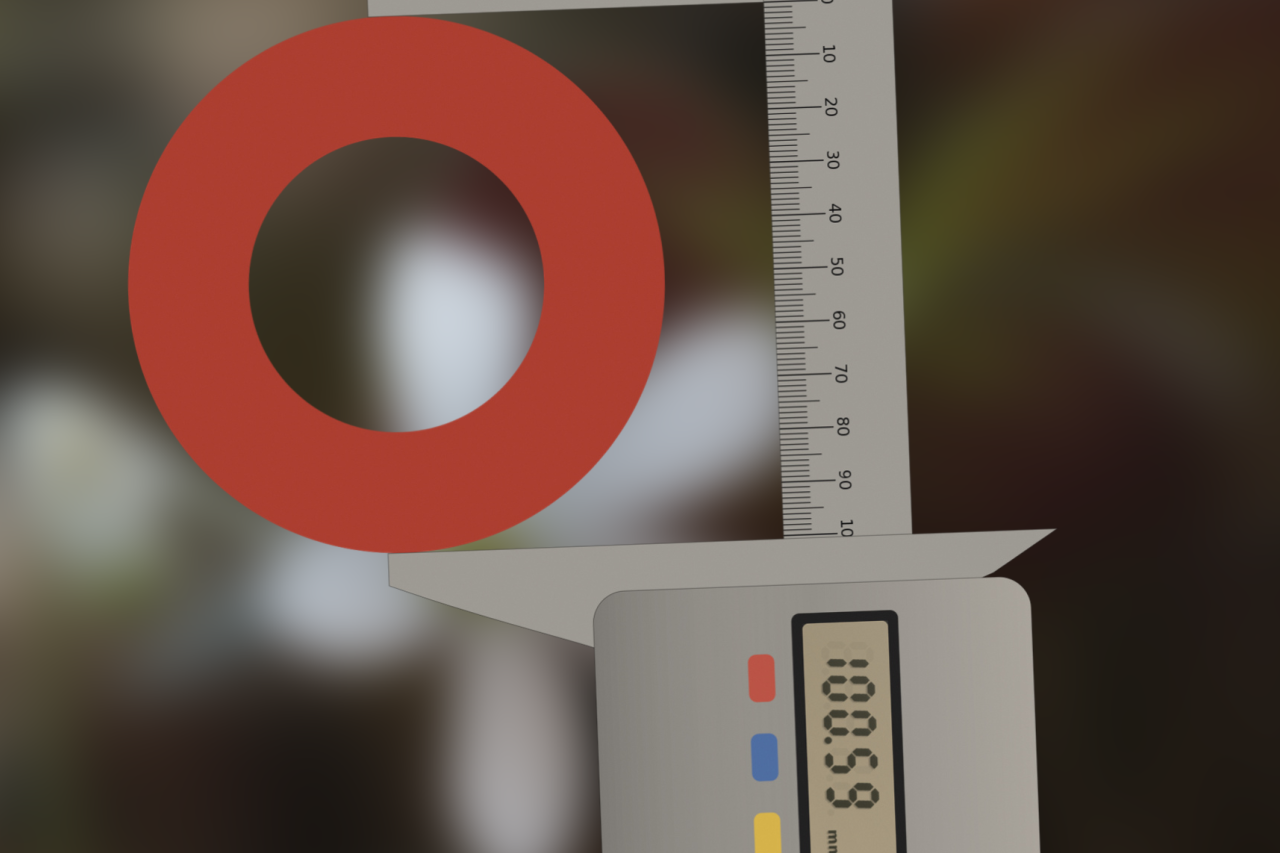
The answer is 100.59 mm
